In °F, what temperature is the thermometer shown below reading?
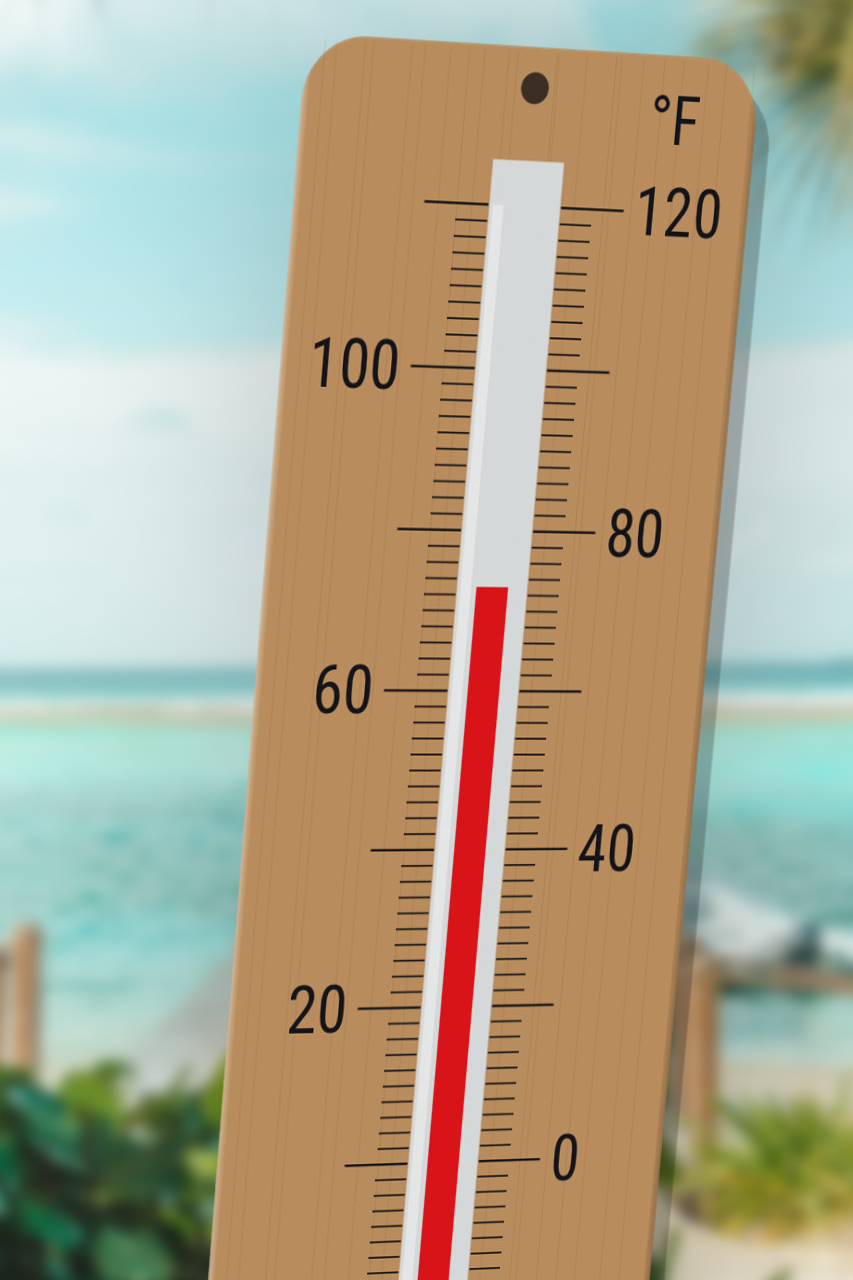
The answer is 73 °F
